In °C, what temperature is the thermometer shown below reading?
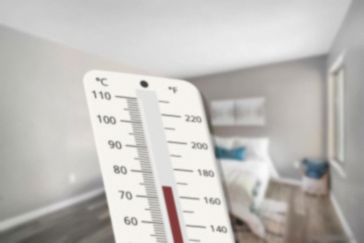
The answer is 75 °C
